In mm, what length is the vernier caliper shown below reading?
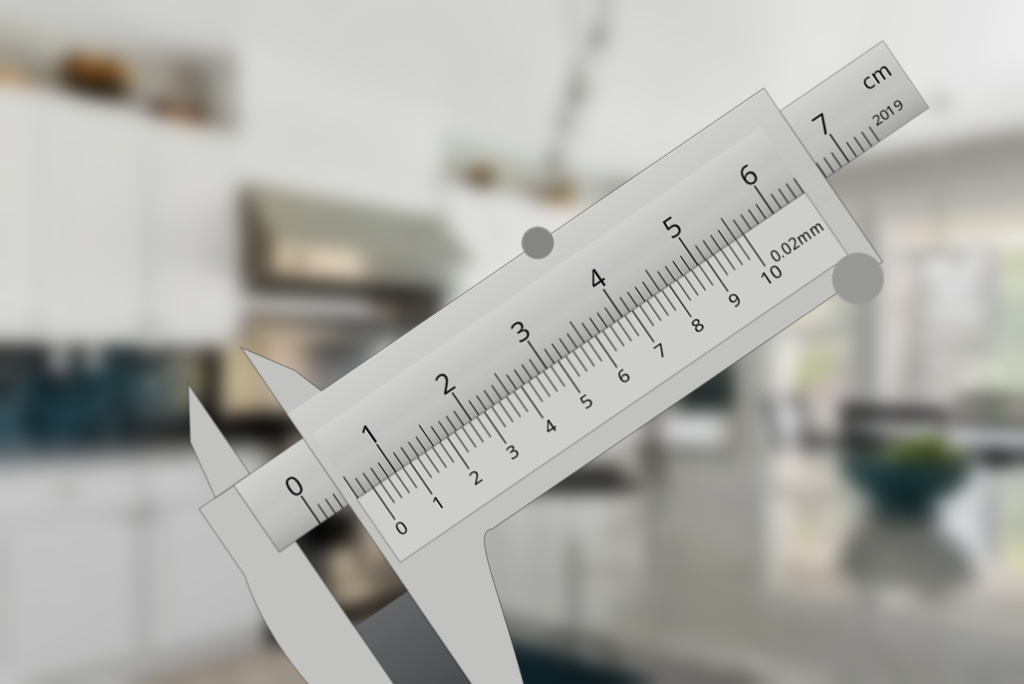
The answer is 7.0 mm
